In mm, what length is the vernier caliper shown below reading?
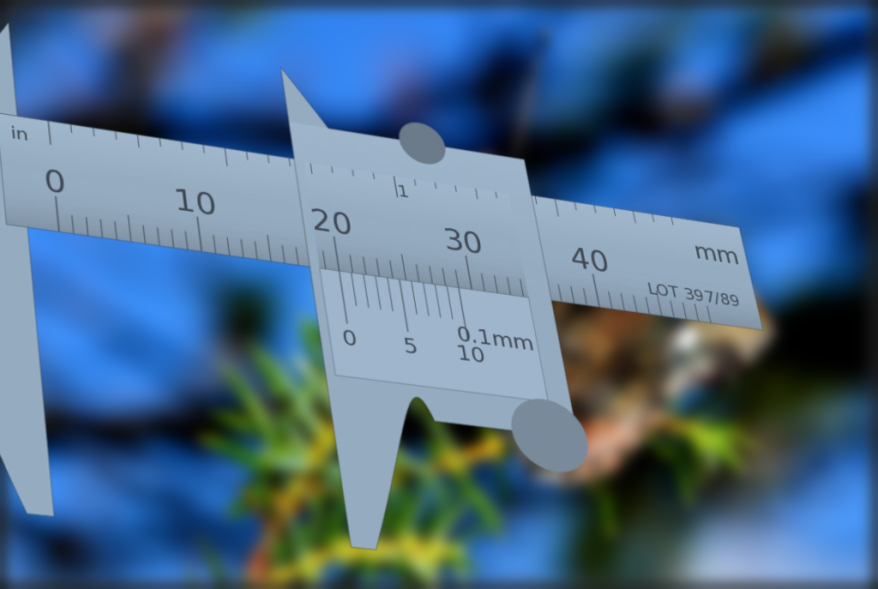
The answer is 20.0 mm
